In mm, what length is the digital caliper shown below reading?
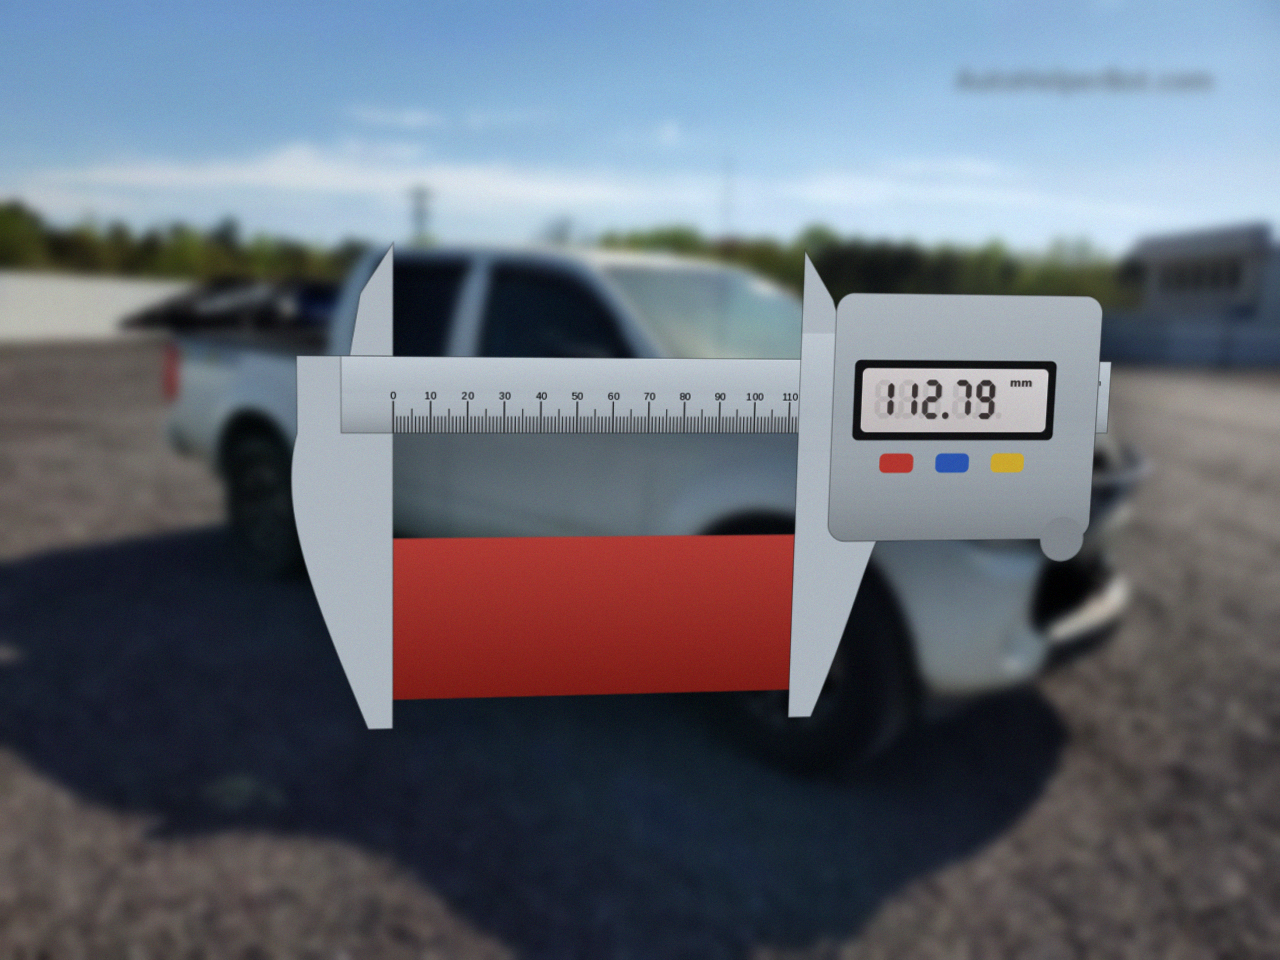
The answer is 112.79 mm
